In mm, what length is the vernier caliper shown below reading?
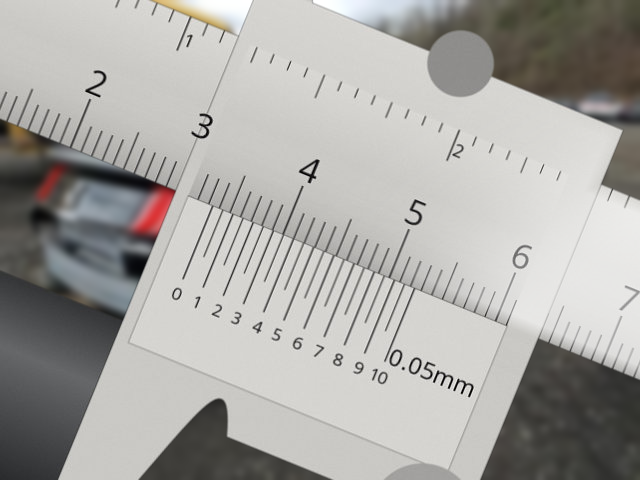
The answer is 33.4 mm
